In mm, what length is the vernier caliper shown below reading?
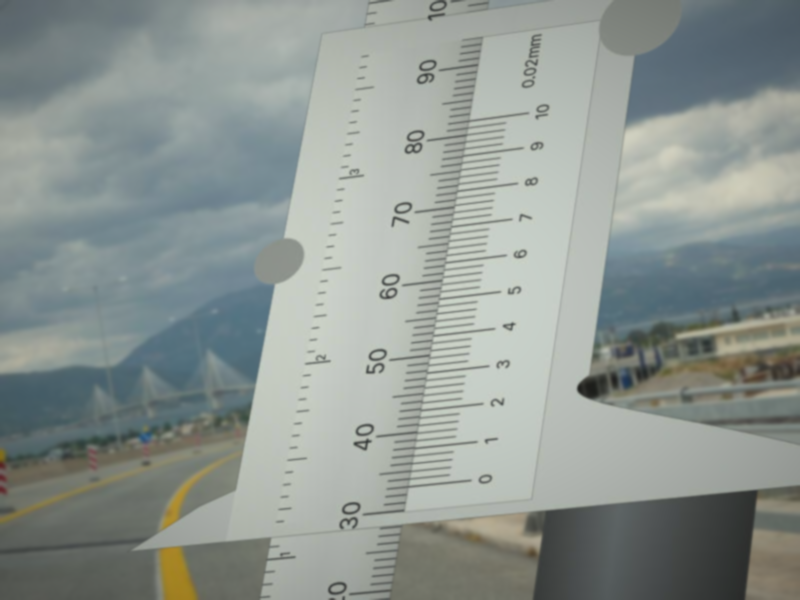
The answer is 33.0 mm
